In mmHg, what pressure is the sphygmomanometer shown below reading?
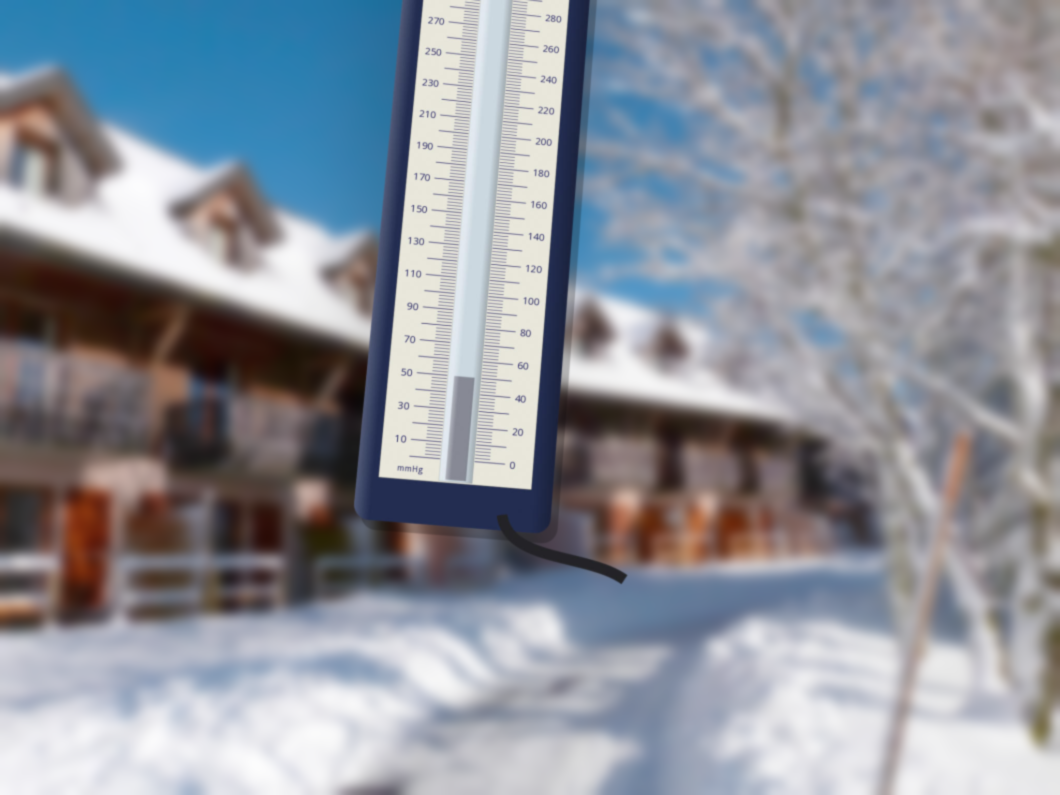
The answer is 50 mmHg
